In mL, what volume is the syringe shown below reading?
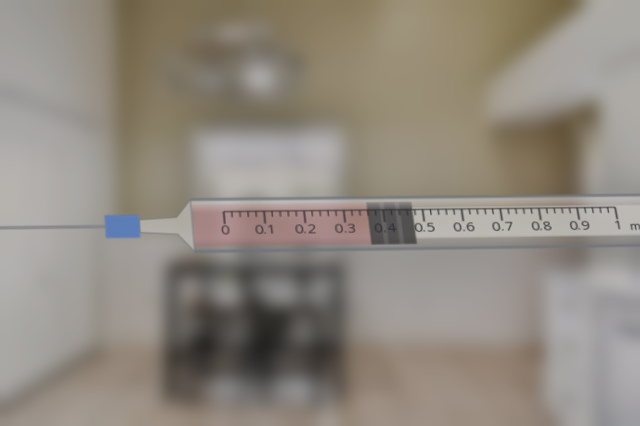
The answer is 0.36 mL
